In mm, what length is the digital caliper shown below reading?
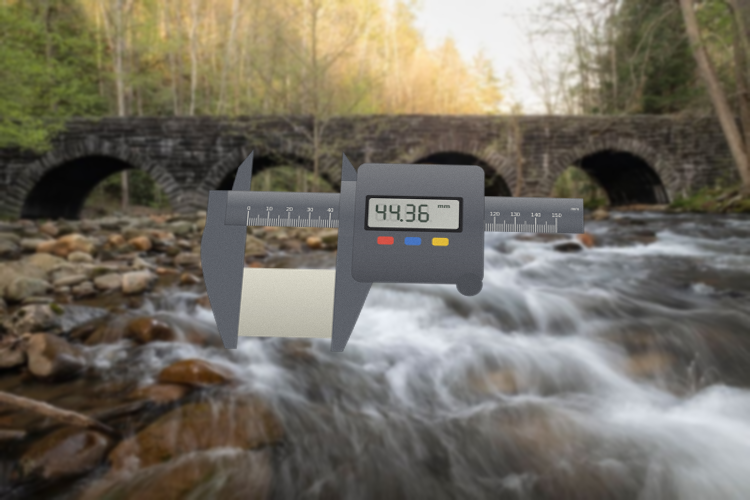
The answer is 44.36 mm
